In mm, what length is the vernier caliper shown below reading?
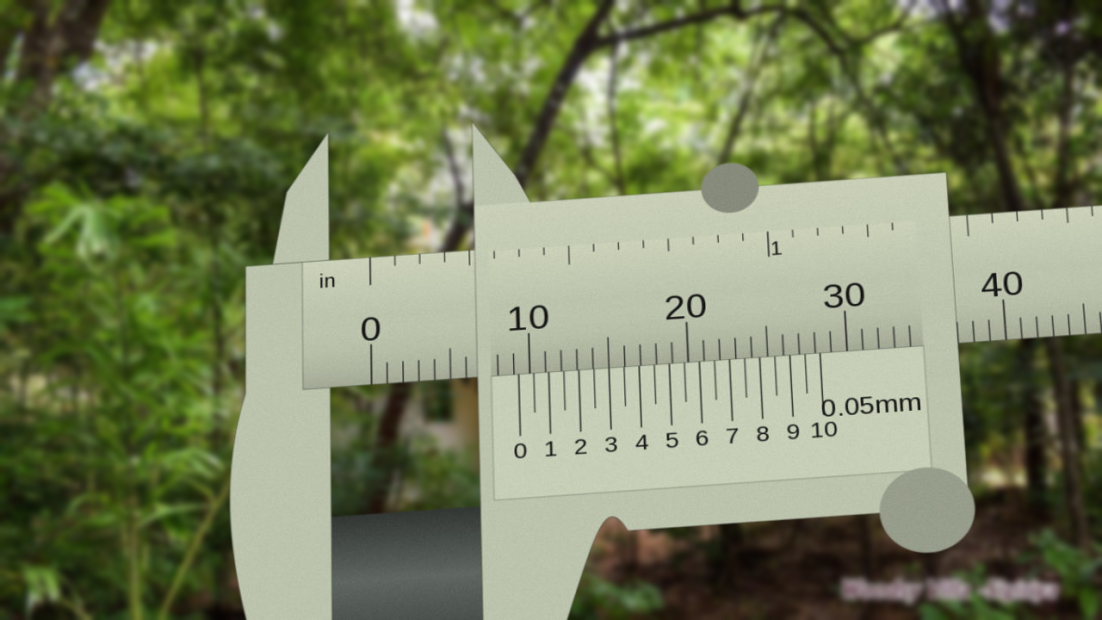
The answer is 9.3 mm
